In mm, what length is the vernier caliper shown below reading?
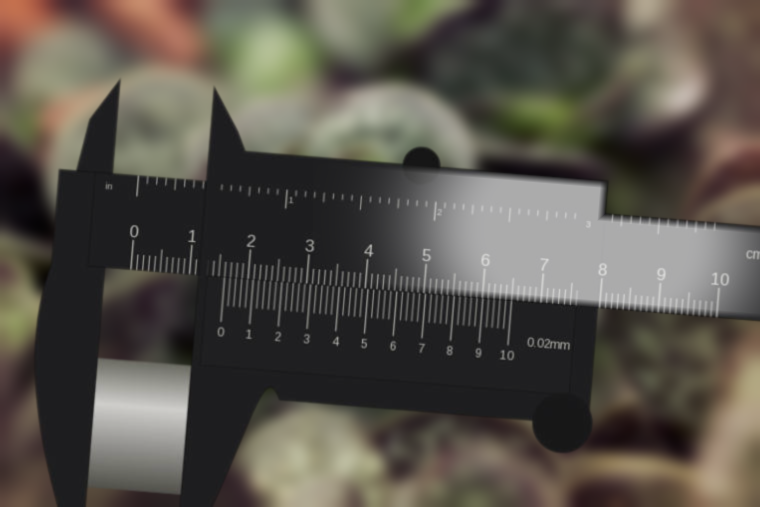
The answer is 16.0 mm
